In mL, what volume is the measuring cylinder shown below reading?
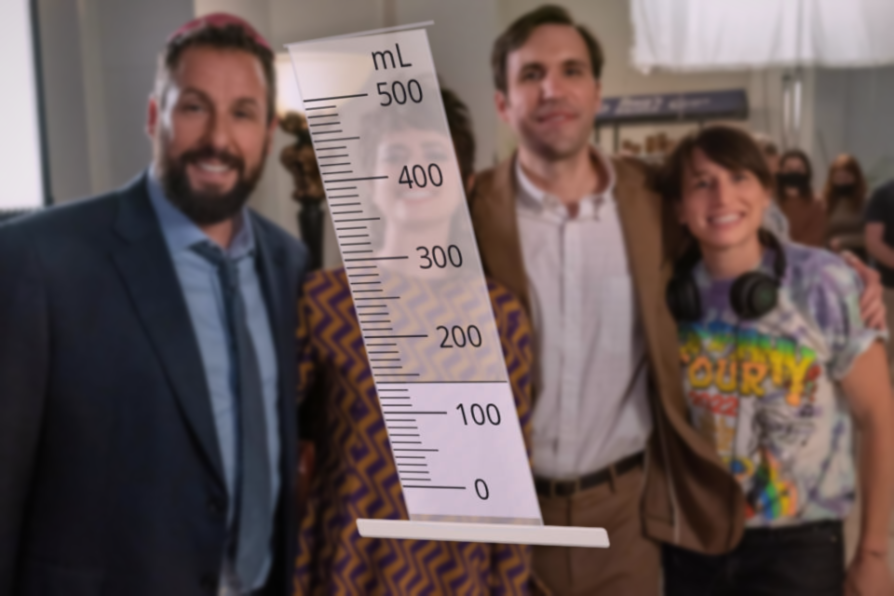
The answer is 140 mL
